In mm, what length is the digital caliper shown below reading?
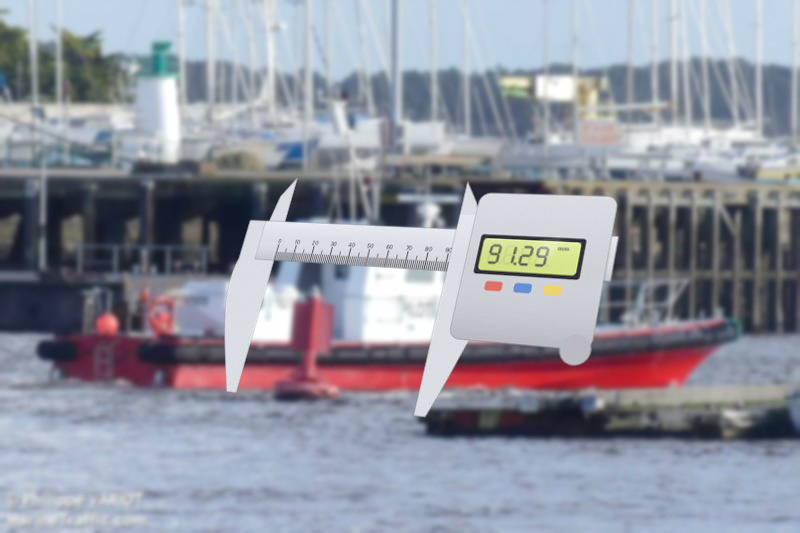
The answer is 91.29 mm
